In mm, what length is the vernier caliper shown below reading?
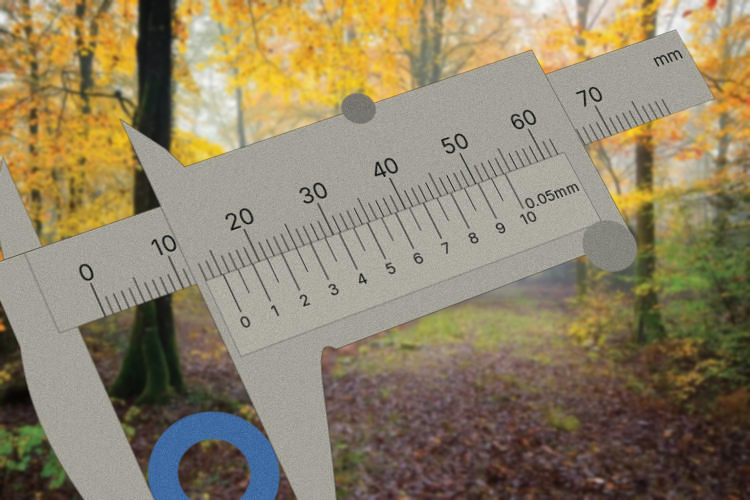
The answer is 15.2 mm
